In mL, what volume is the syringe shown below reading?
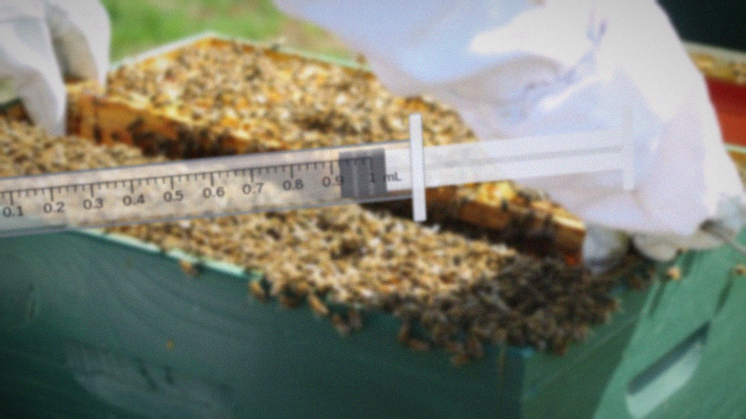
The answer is 0.92 mL
